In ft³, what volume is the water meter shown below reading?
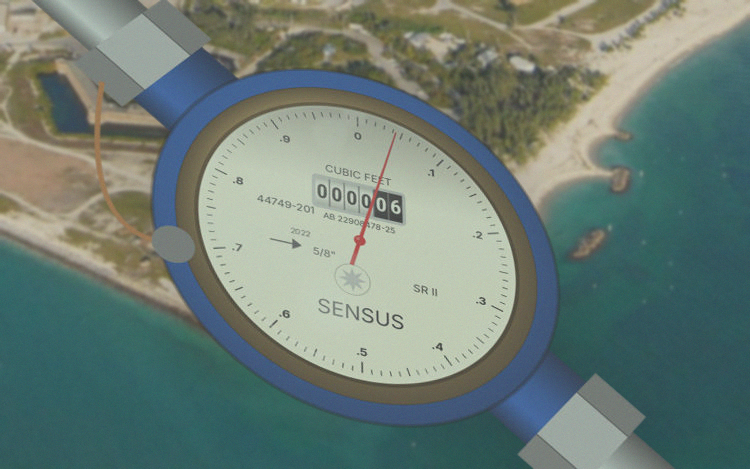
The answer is 6.04 ft³
